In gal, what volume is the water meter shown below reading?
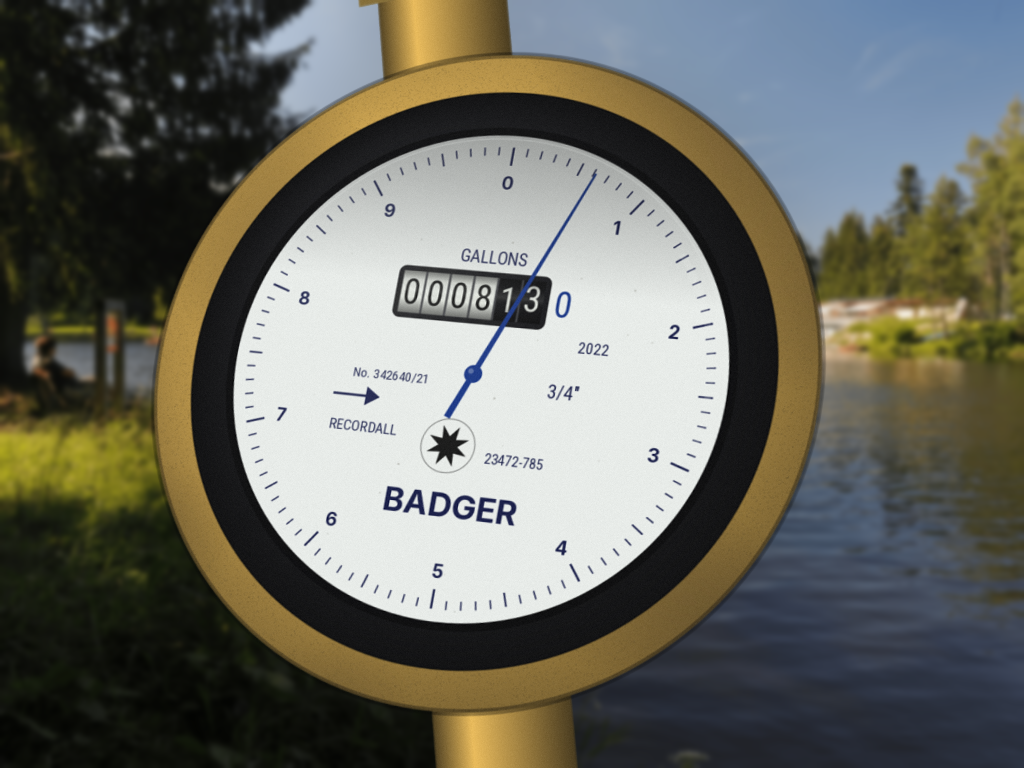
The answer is 8130.6 gal
